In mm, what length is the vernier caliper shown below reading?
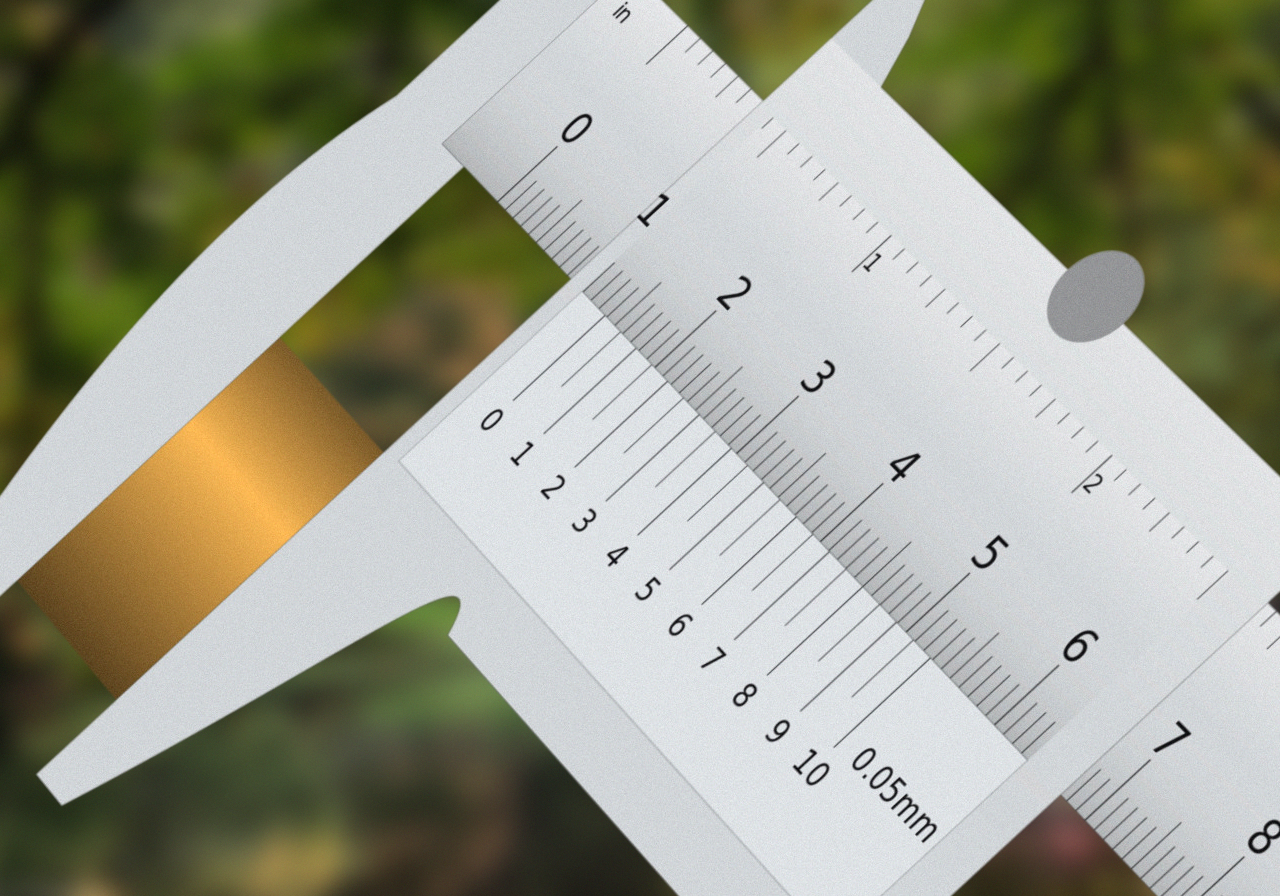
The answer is 13.8 mm
